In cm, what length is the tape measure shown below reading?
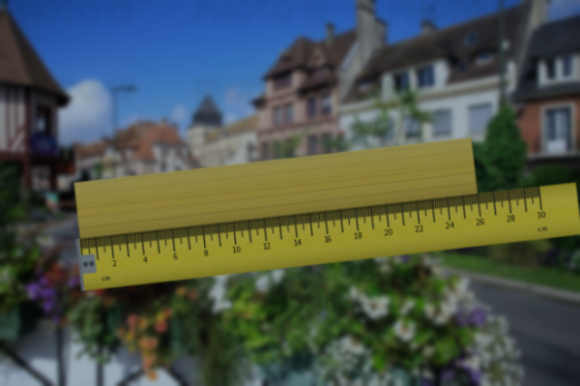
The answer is 26 cm
